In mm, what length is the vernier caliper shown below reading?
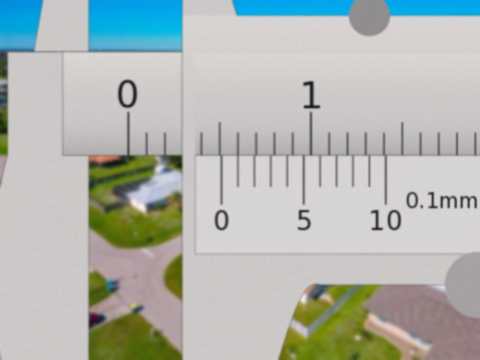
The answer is 5.1 mm
